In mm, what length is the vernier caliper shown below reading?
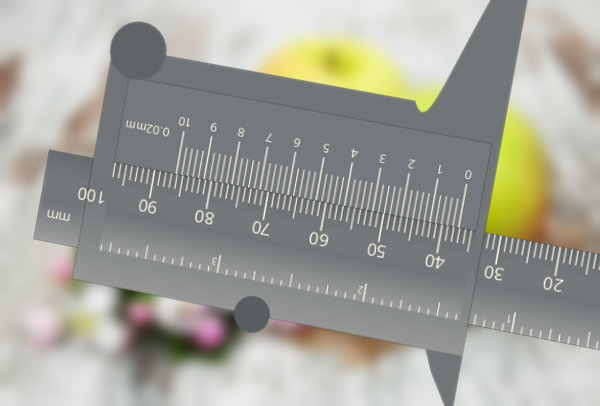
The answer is 37.2 mm
